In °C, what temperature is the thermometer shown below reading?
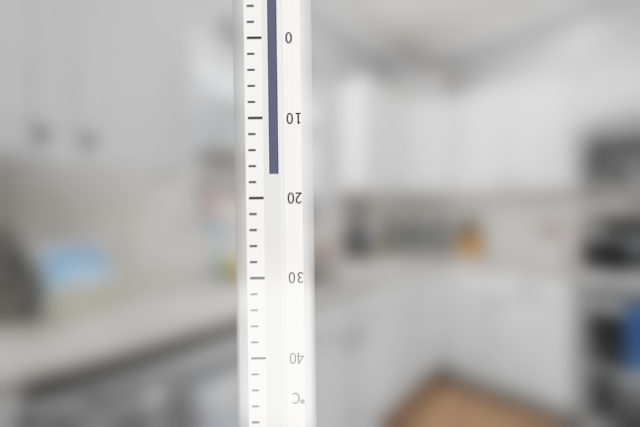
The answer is 17 °C
